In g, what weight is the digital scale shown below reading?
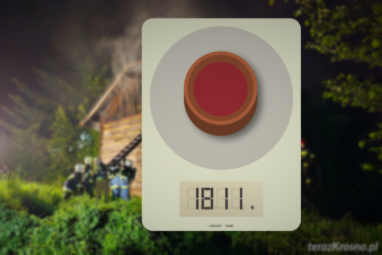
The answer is 1811 g
